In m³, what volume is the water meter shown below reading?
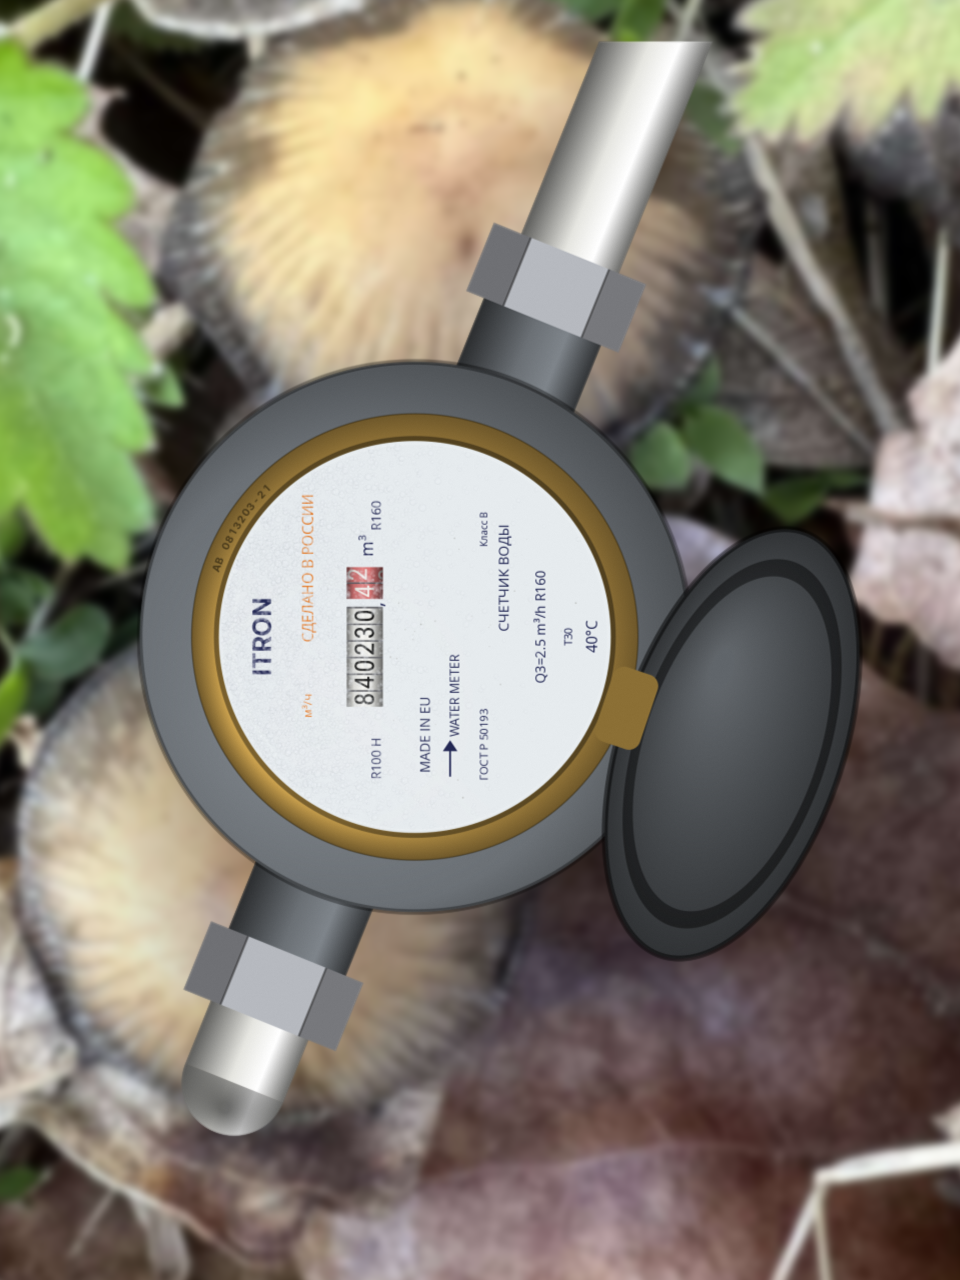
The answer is 840230.42 m³
